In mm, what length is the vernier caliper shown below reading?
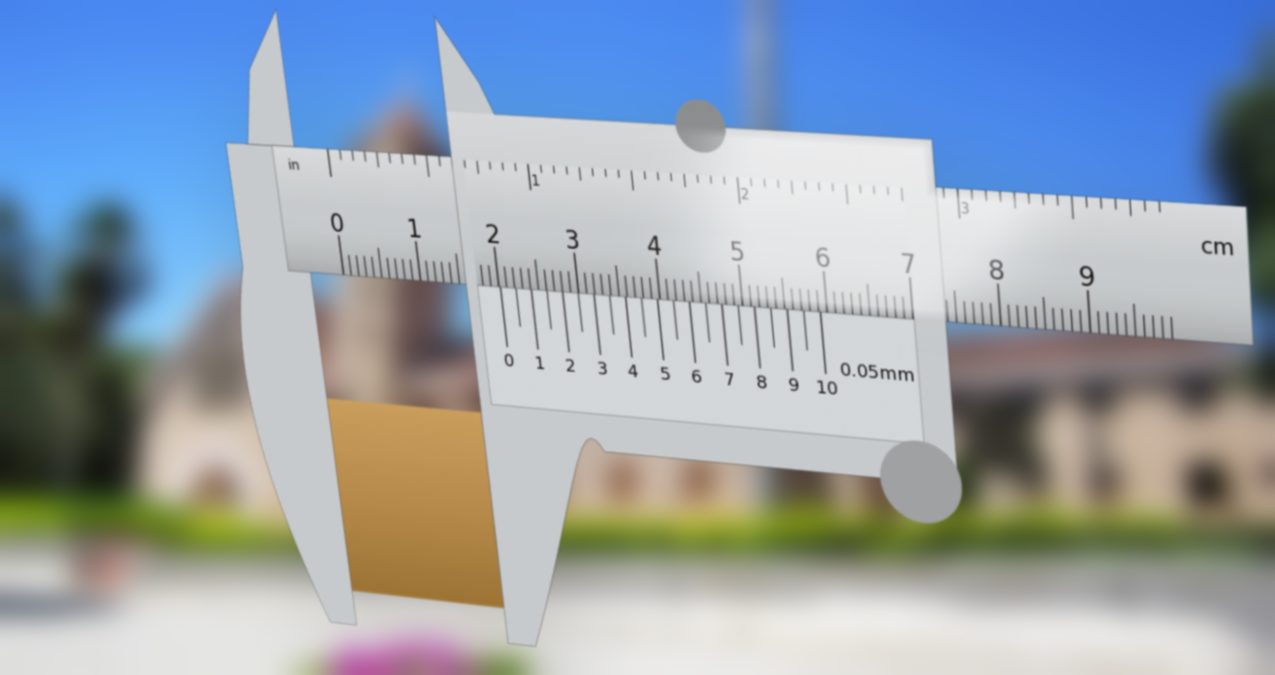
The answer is 20.2 mm
